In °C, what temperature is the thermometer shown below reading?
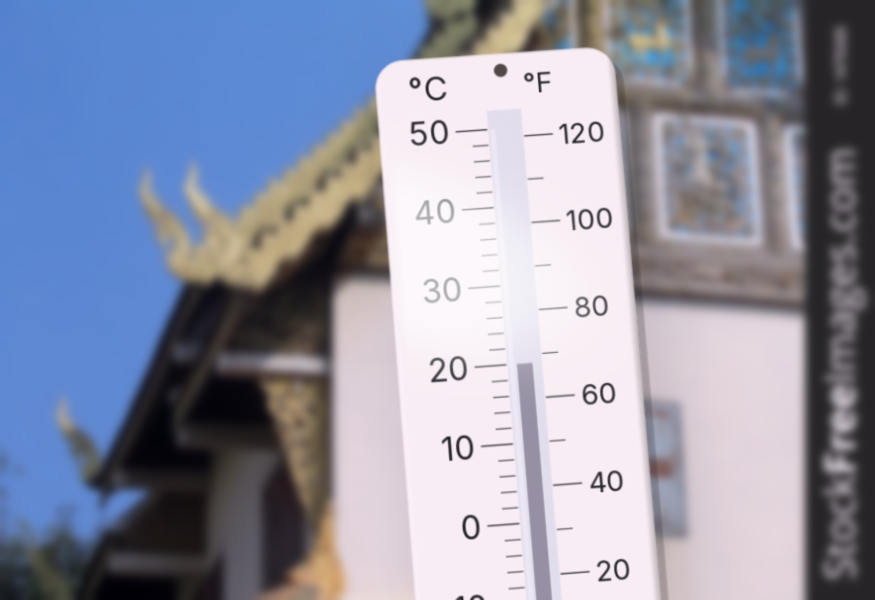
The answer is 20 °C
